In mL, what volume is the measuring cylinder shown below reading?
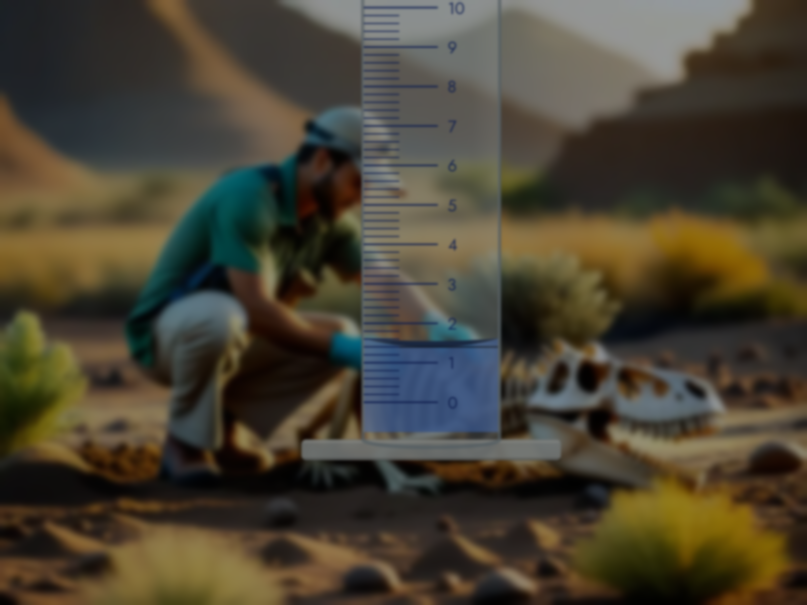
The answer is 1.4 mL
